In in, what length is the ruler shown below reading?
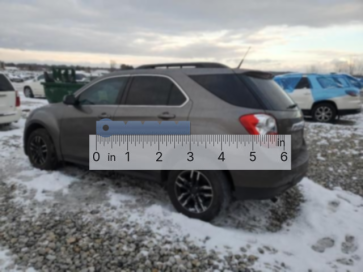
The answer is 3 in
